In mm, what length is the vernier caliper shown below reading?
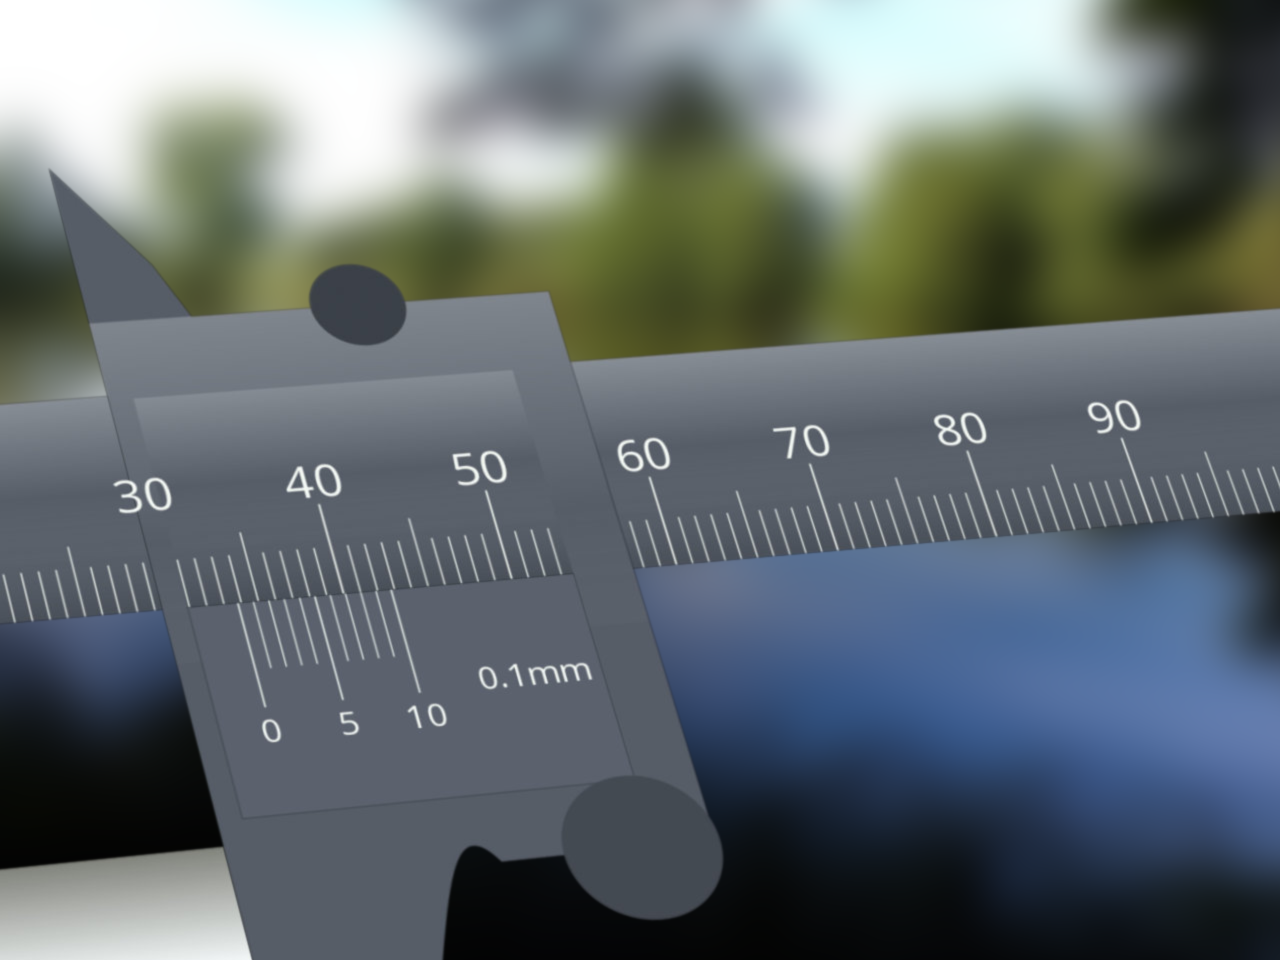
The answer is 33.8 mm
